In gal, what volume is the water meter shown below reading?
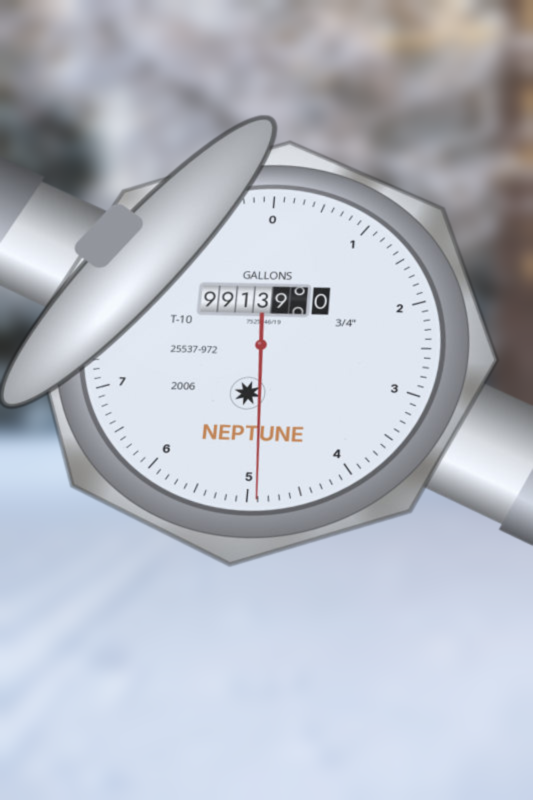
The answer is 9913984.9 gal
